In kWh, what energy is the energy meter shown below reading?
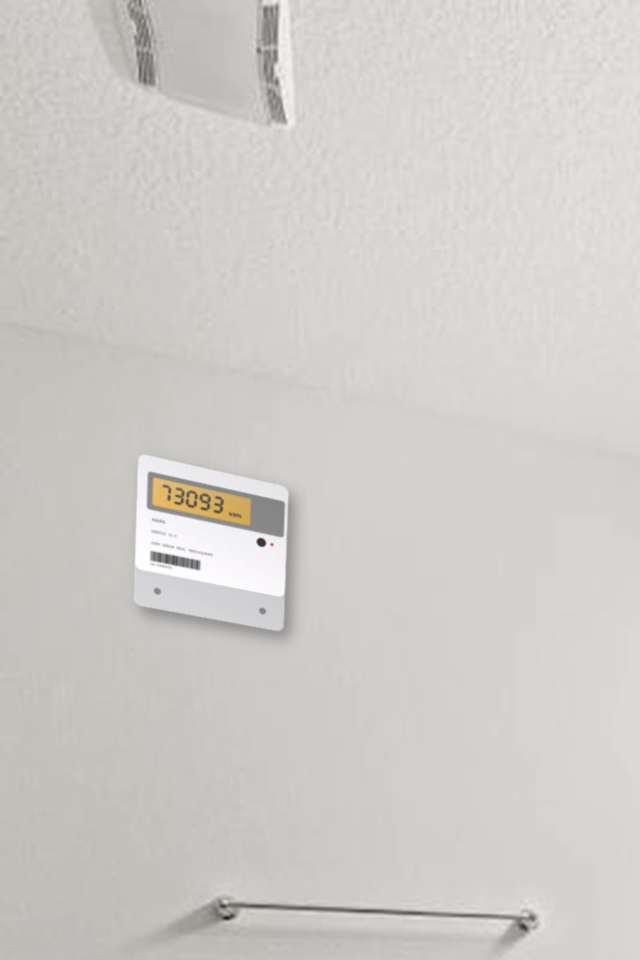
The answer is 73093 kWh
